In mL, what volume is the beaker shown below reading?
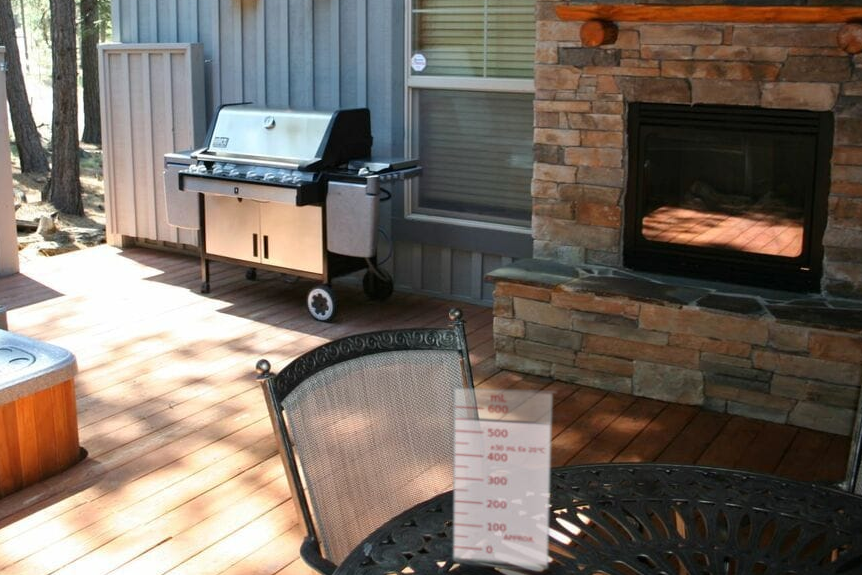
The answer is 550 mL
